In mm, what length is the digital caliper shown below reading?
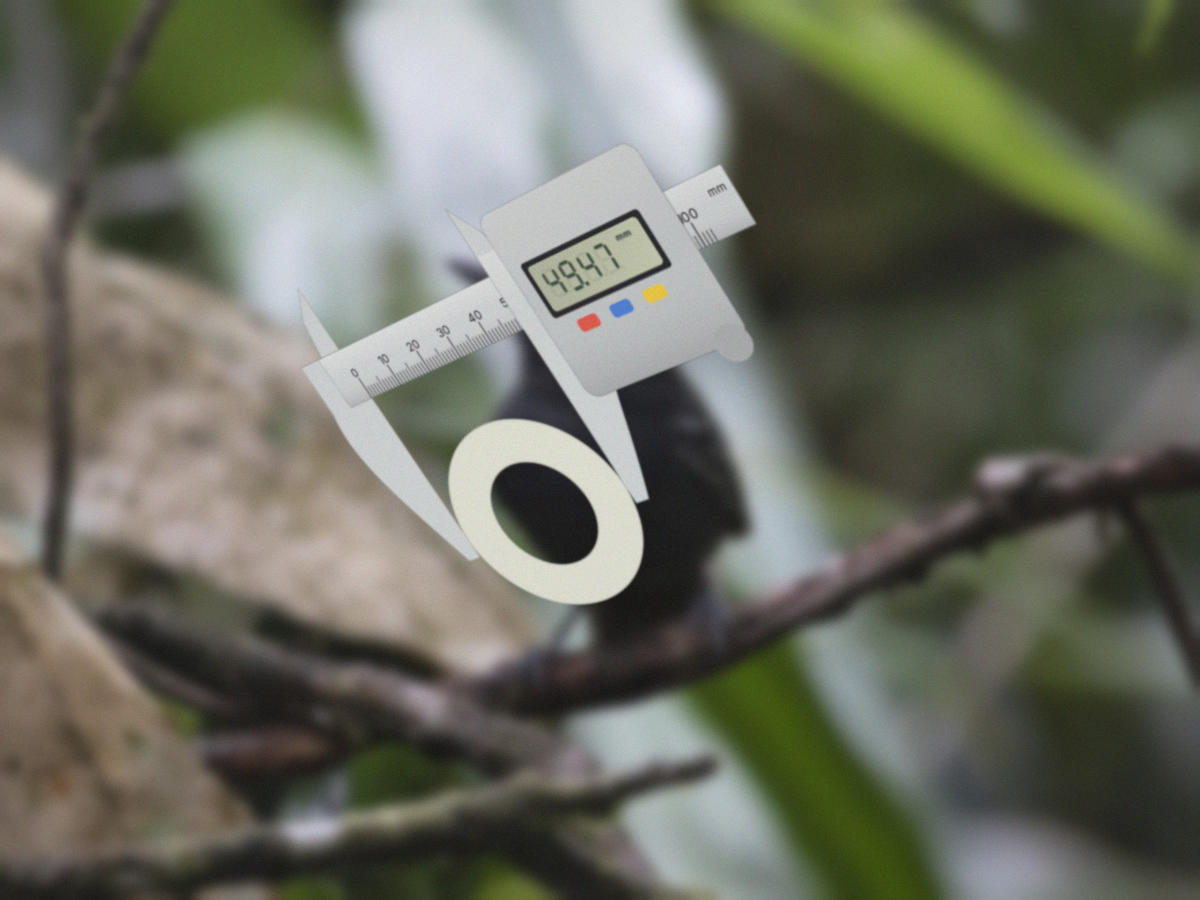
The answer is 49.47 mm
